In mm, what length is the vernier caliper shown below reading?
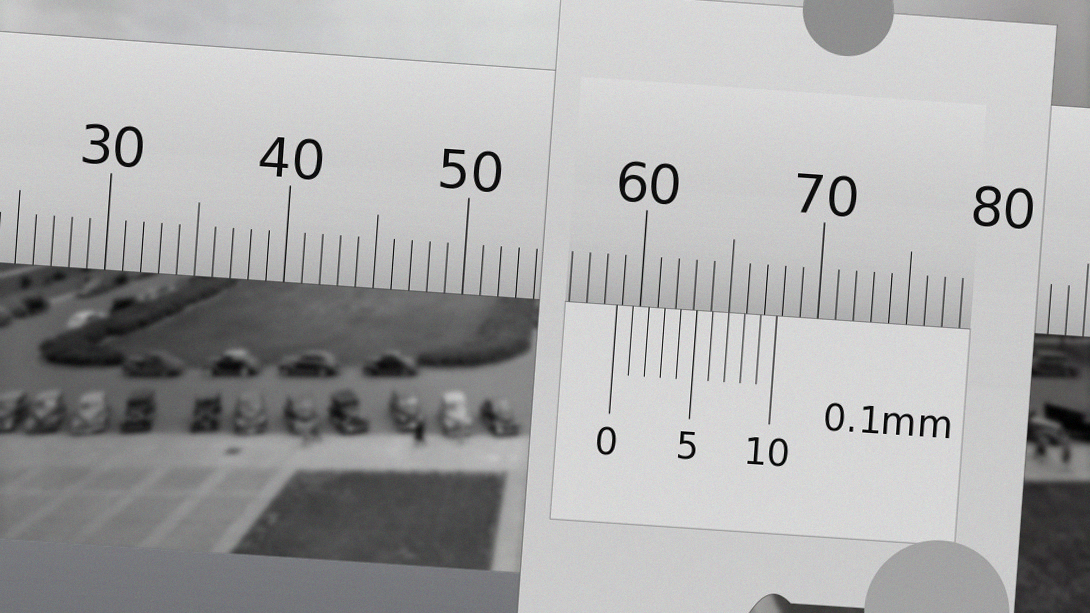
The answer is 58.7 mm
